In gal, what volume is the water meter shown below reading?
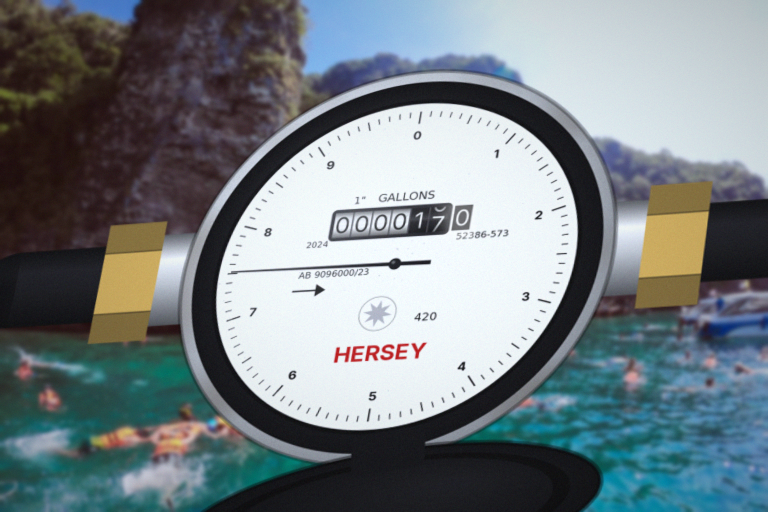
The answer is 167.5 gal
